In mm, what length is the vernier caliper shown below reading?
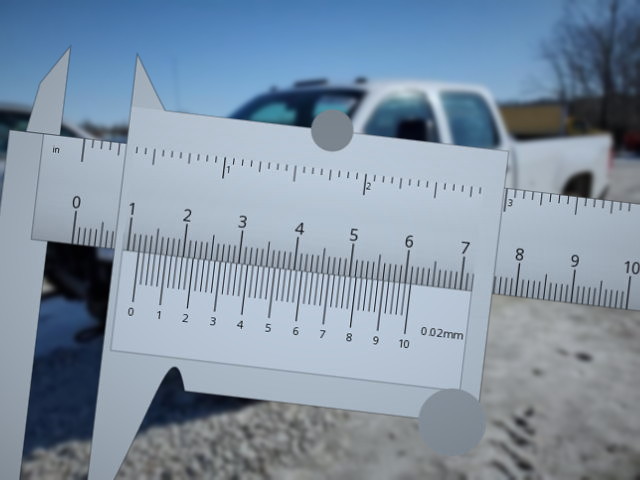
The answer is 12.0 mm
